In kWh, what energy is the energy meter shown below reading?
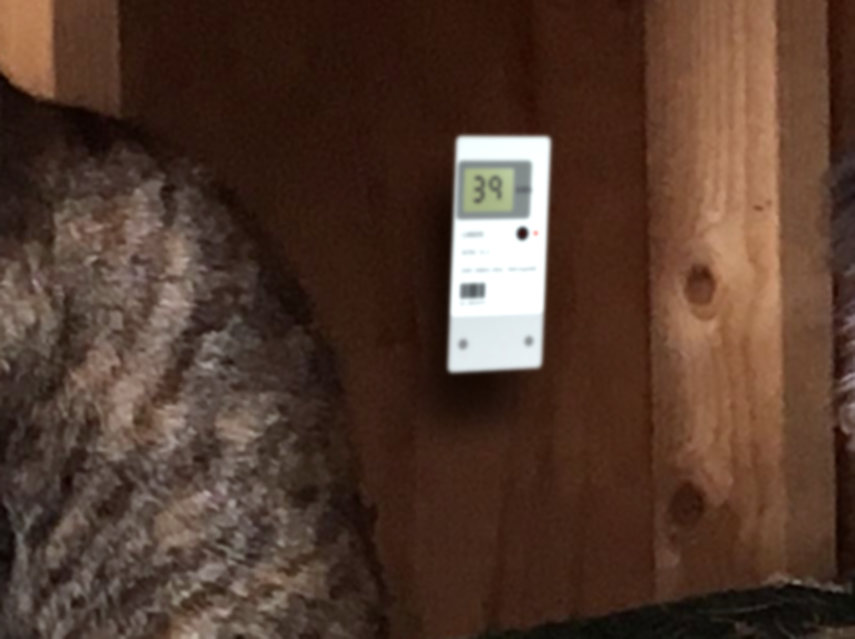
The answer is 39 kWh
